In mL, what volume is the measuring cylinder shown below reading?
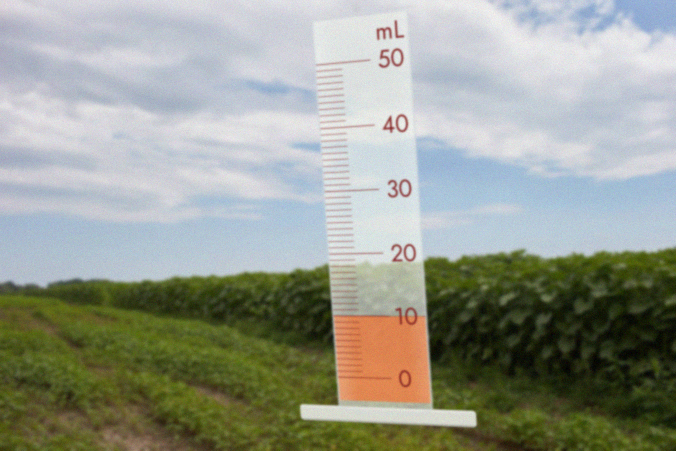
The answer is 10 mL
